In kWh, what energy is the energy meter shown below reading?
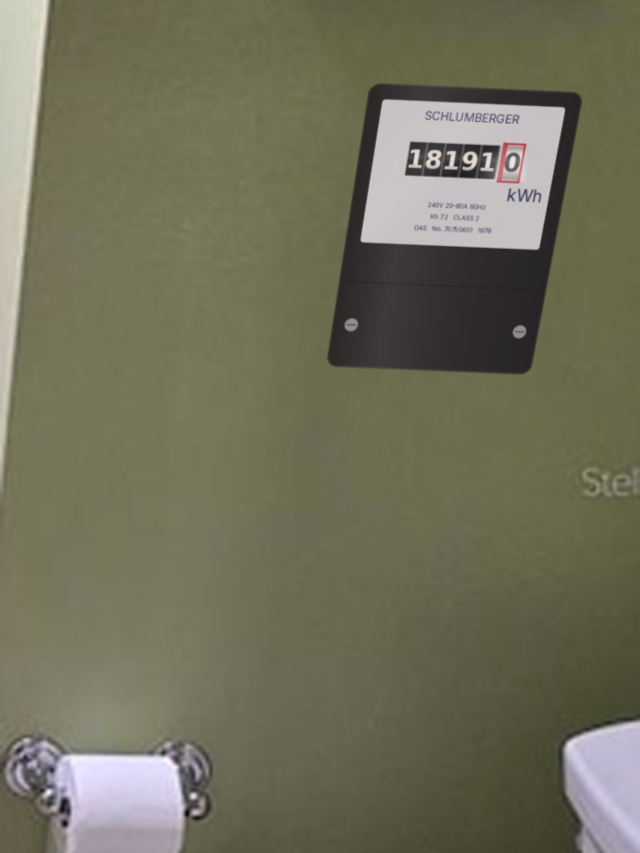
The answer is 18191.0 kWh
